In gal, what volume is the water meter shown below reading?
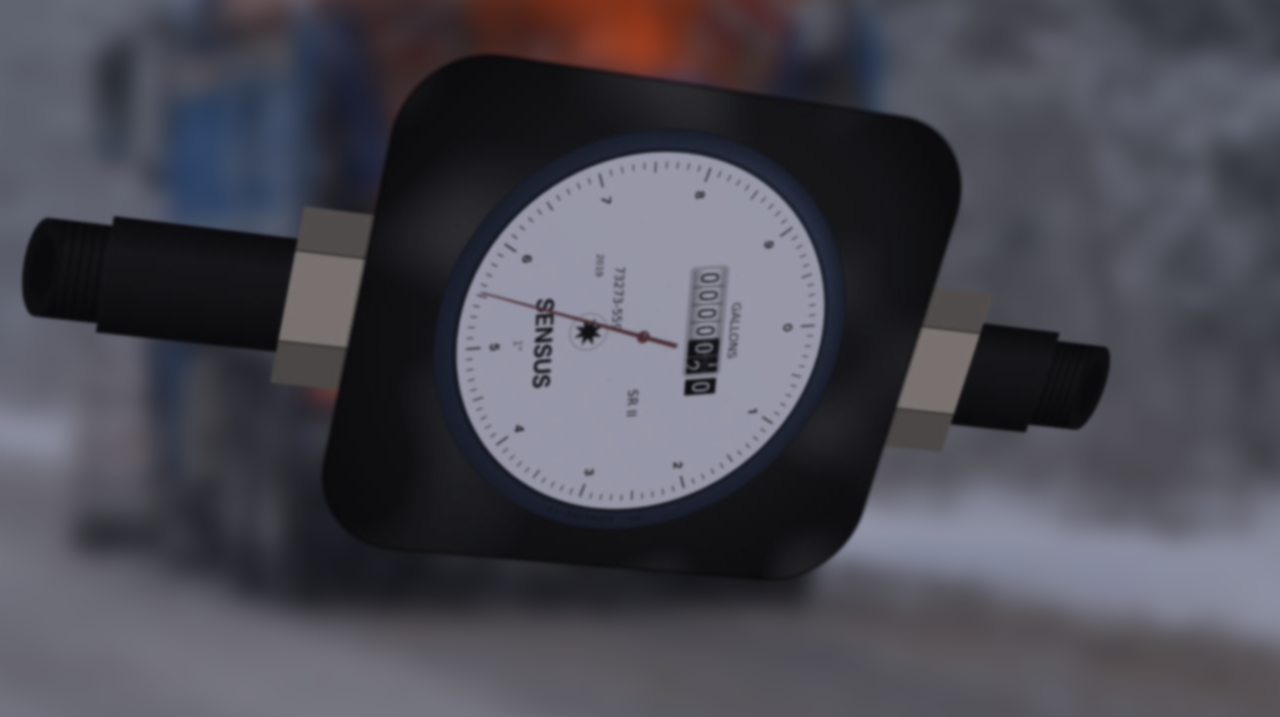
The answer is 15.5 gal
